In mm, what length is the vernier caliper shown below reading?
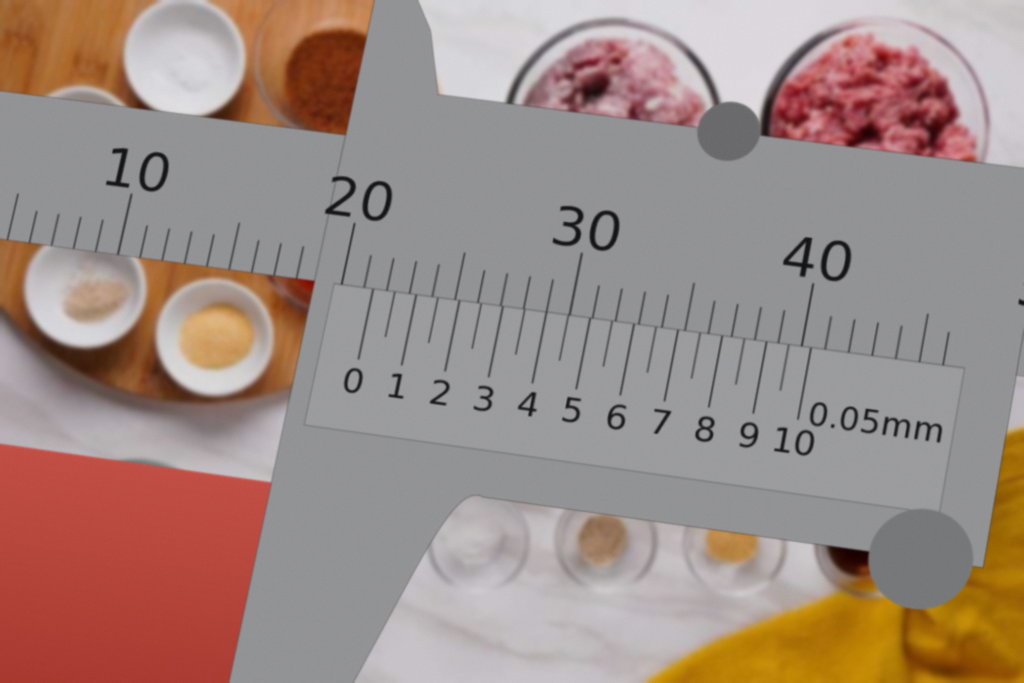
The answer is 21.4 mm
